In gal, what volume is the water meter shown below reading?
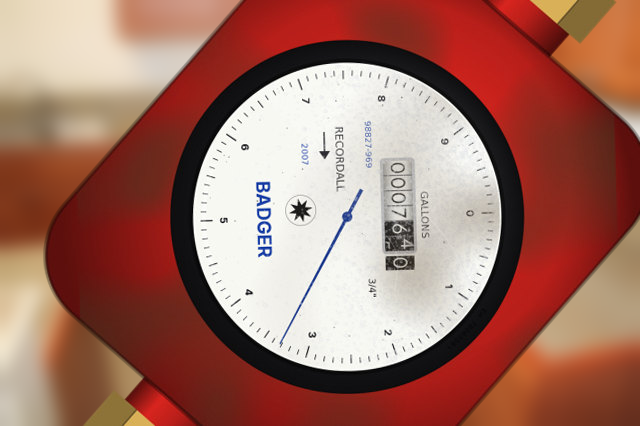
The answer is 7643.3 gal
